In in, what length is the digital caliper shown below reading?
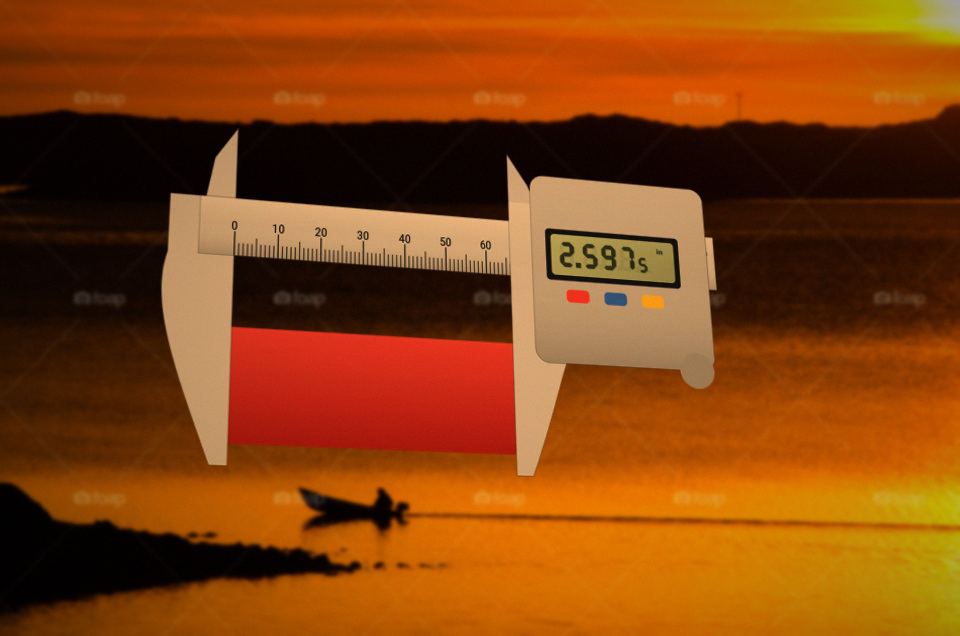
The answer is 2.5975 in
